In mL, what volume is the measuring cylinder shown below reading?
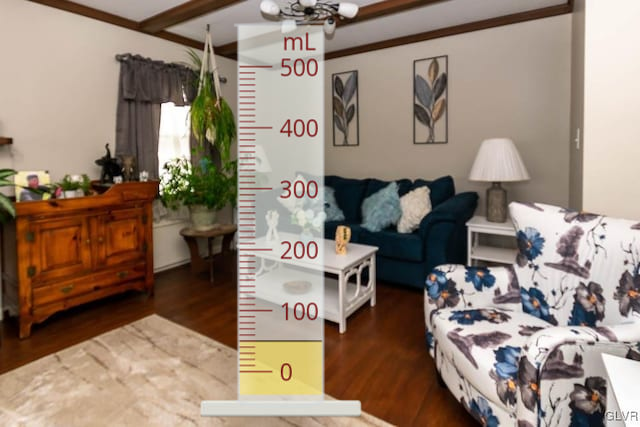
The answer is 50 mL
